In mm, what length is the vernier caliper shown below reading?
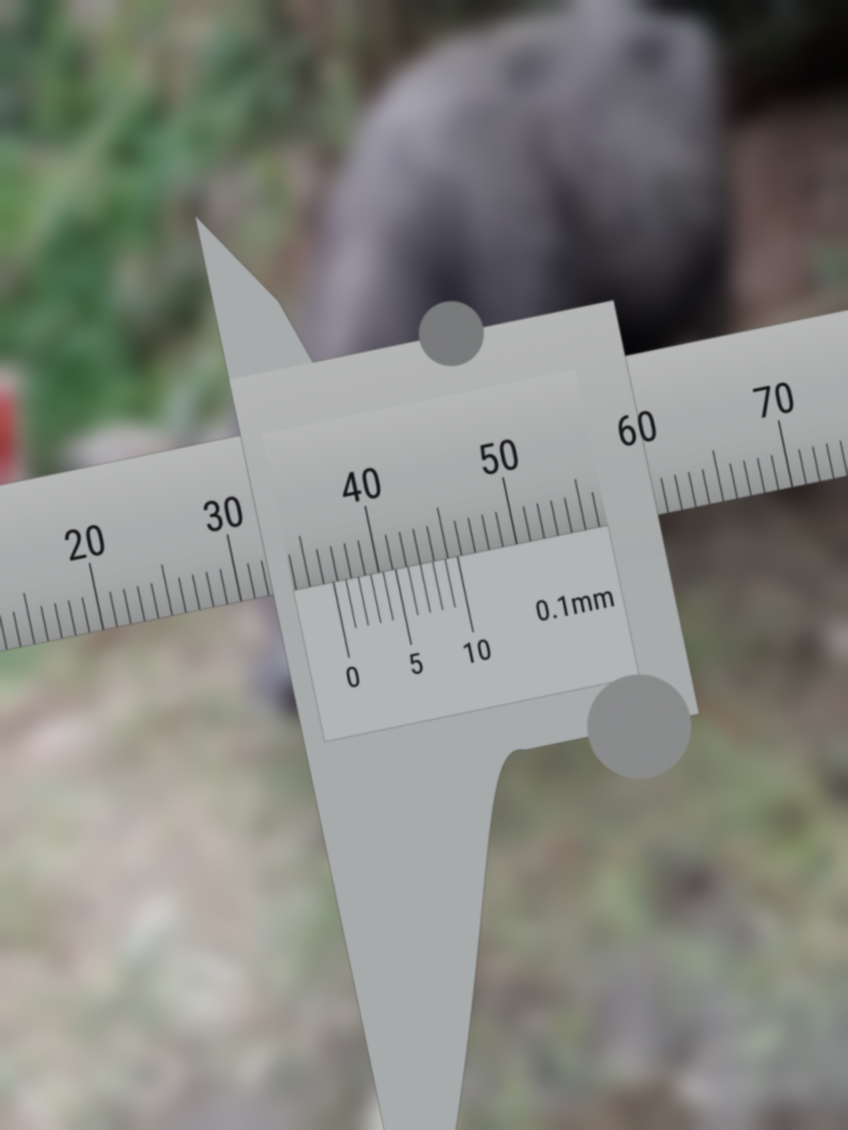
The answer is 36.7 mm
